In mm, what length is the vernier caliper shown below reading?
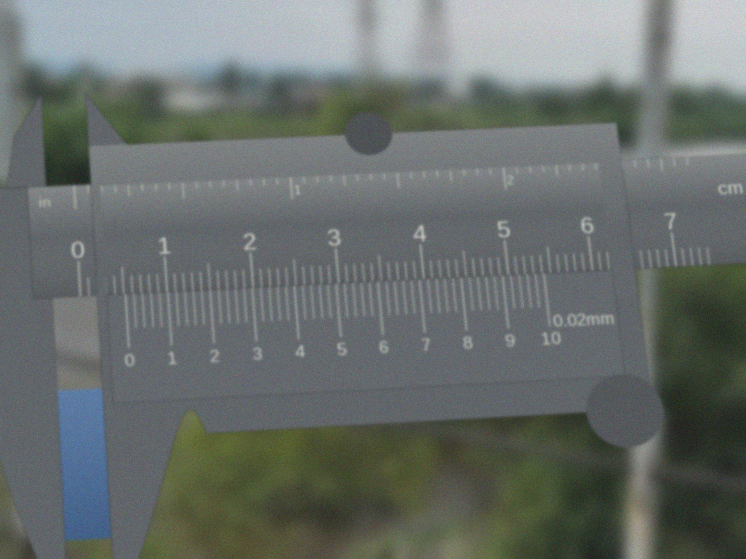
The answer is 5.2 mm
